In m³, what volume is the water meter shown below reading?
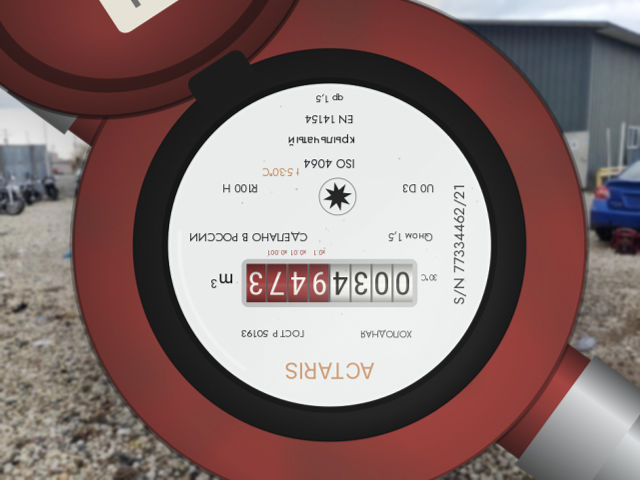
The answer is 34.9473 m³
